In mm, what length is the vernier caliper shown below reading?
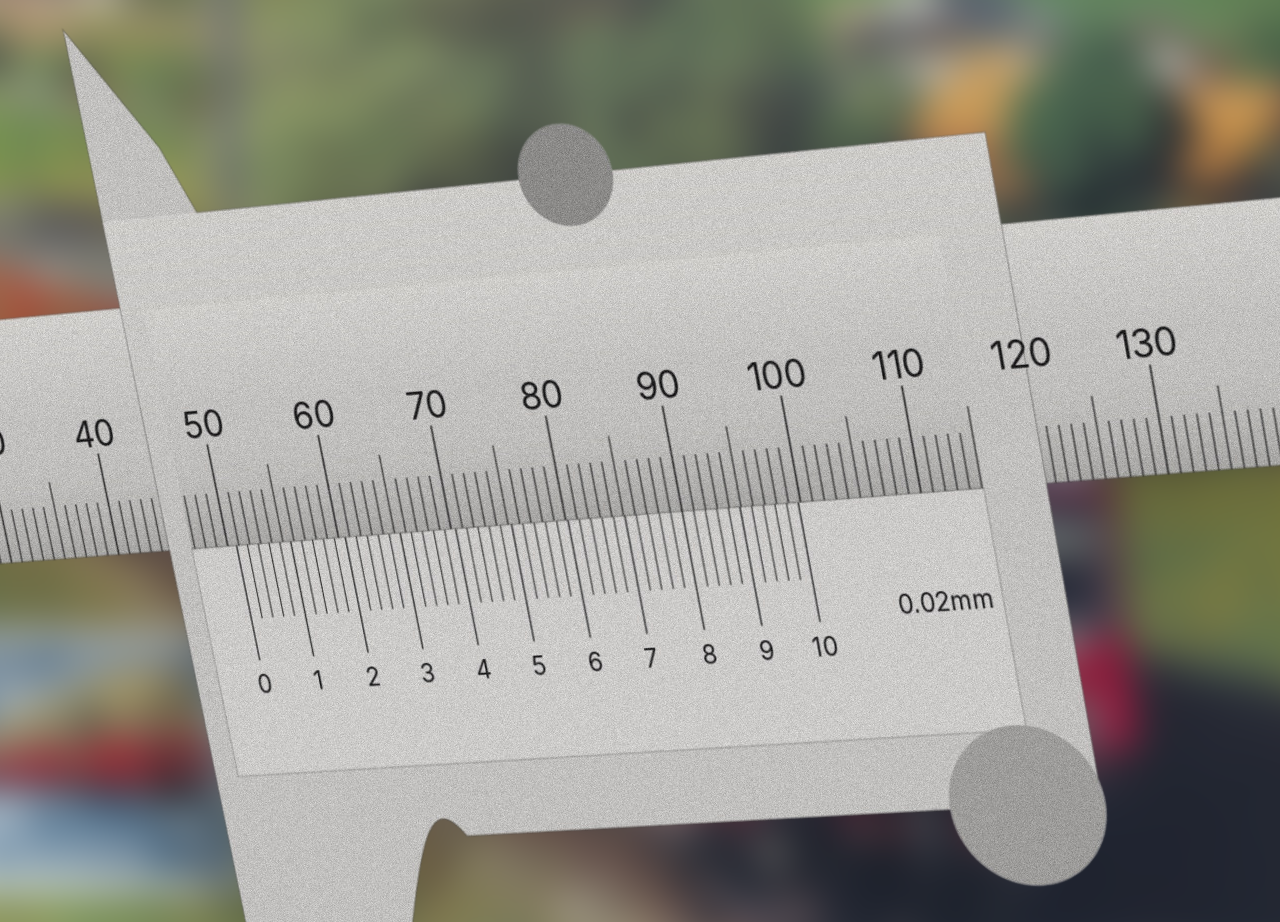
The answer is 50.8 mm
